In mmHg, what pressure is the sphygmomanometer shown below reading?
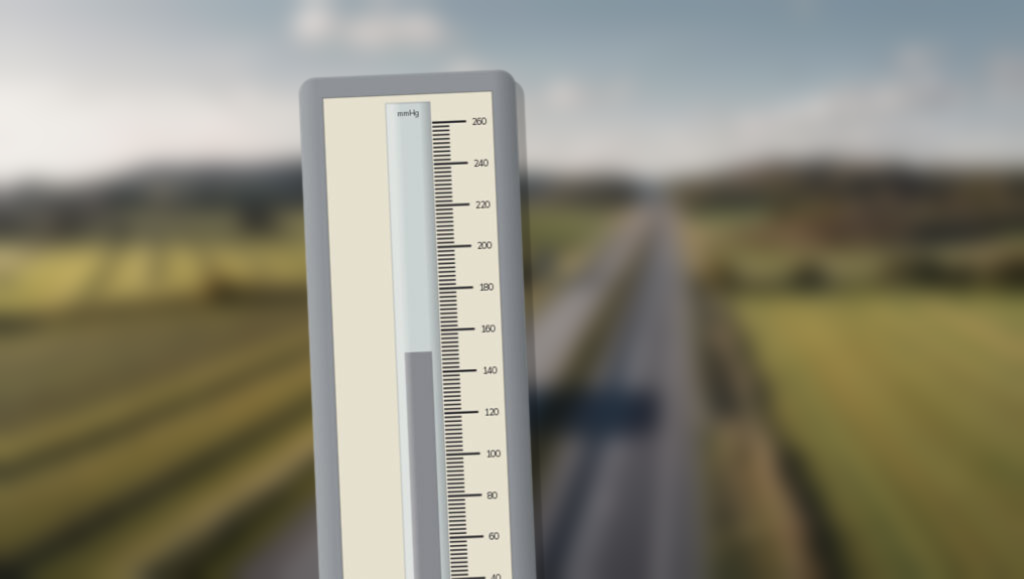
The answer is 150 mmHg
